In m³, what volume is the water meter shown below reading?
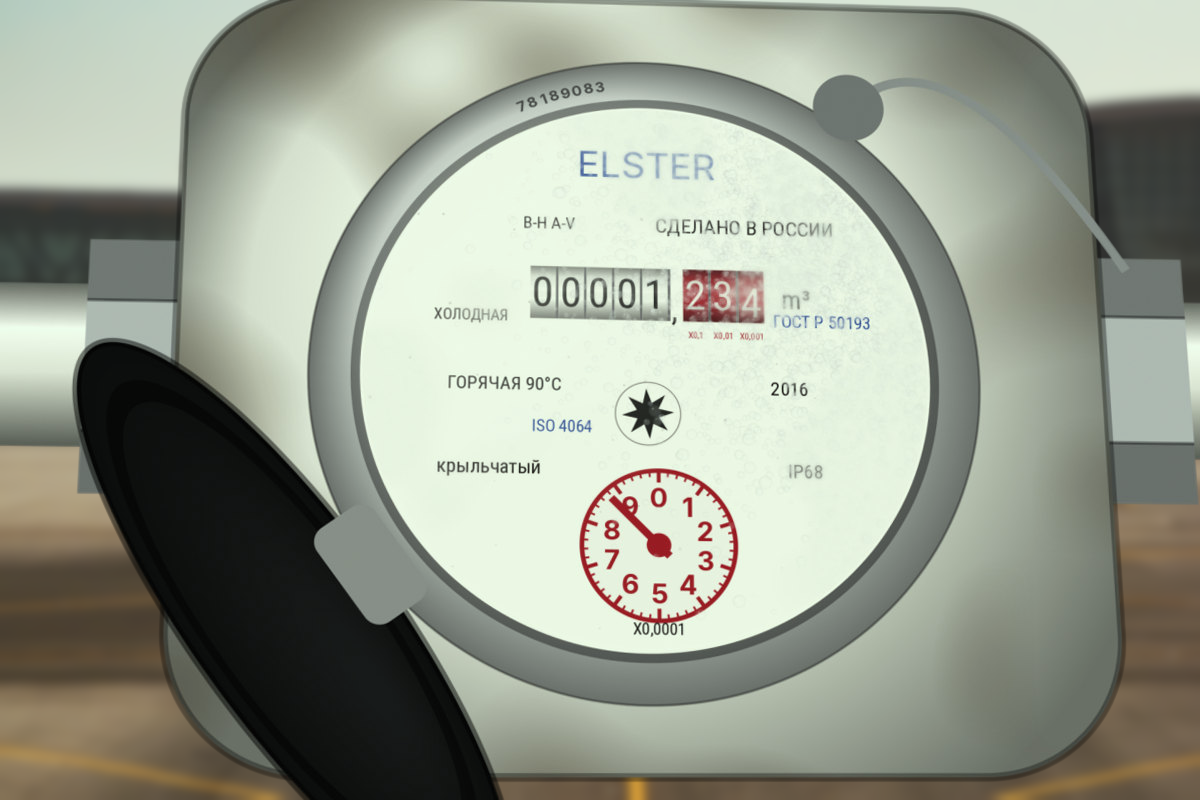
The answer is 1.2338 m³
